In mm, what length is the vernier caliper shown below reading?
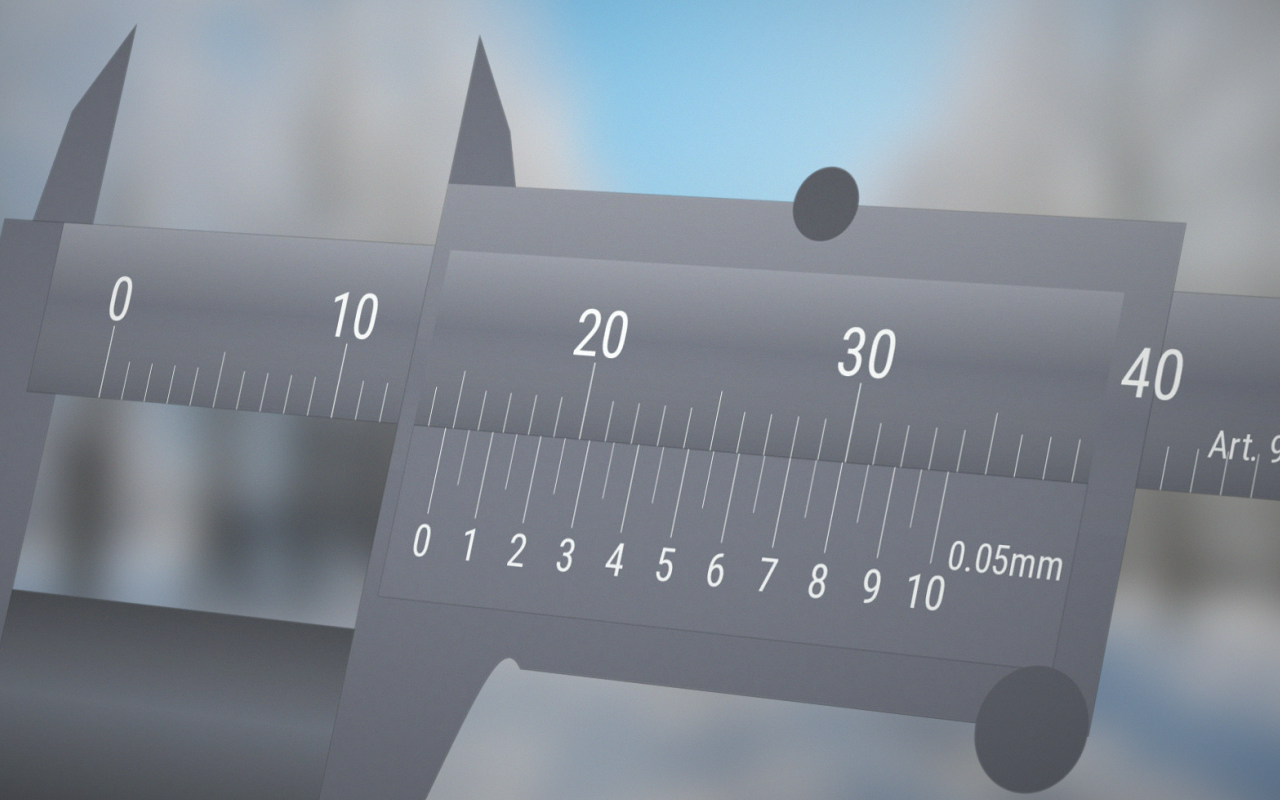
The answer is 14.70 mm
